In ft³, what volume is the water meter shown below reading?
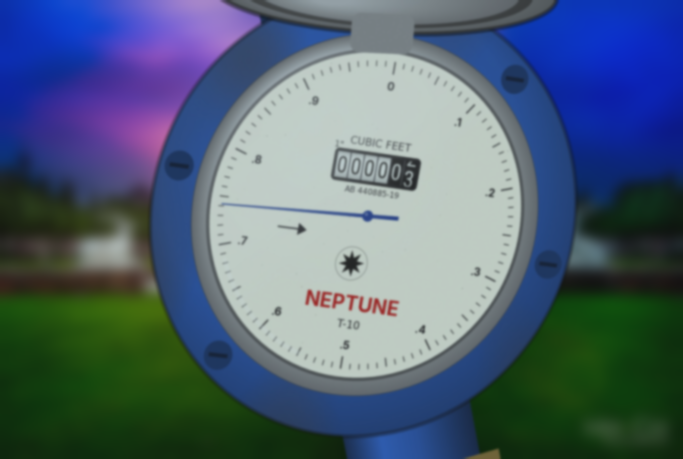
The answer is 2.74 ft³
